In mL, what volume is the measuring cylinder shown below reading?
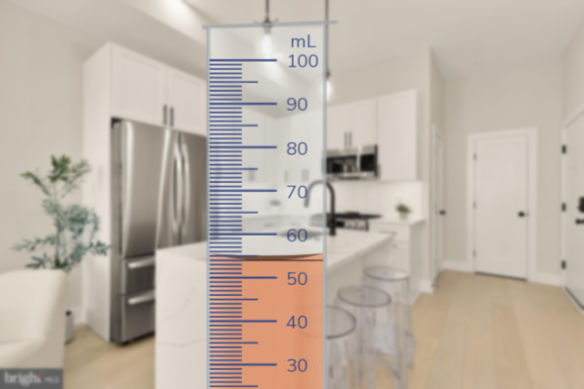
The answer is 54 mL
